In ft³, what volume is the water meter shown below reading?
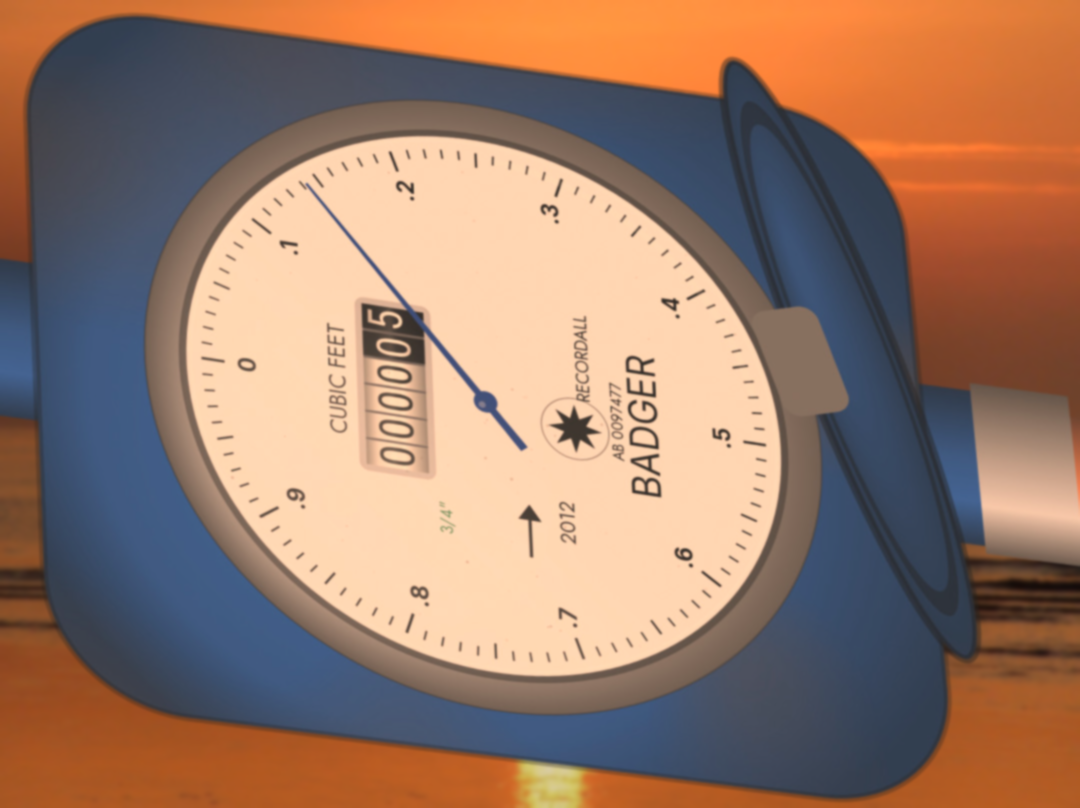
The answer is 5.14 ft³
